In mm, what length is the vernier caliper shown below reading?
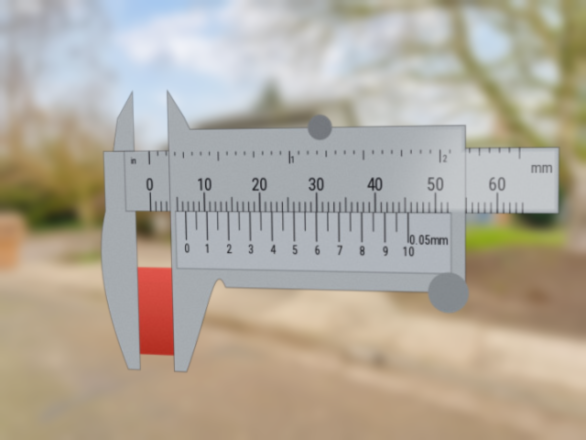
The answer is 6.5 mm
